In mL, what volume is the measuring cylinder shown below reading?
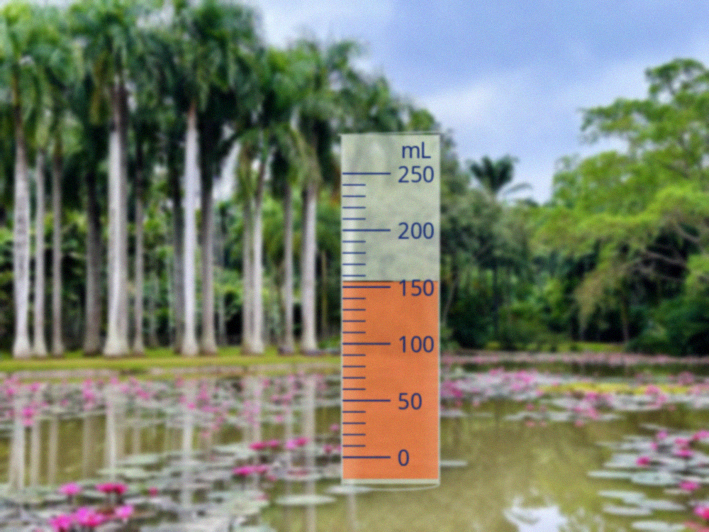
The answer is 155 mL
